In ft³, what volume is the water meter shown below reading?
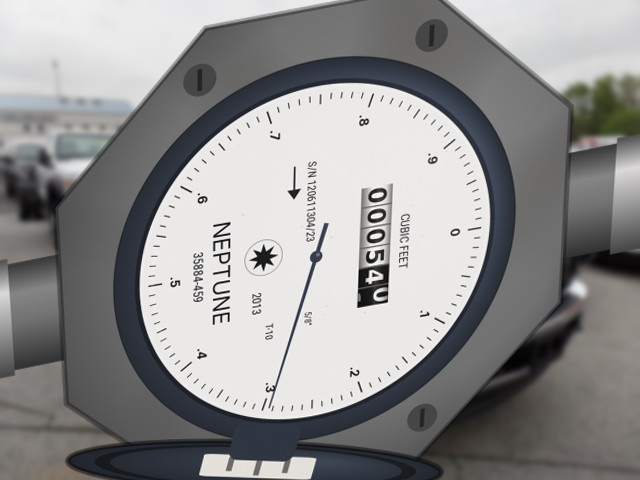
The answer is 540.29 ft³
